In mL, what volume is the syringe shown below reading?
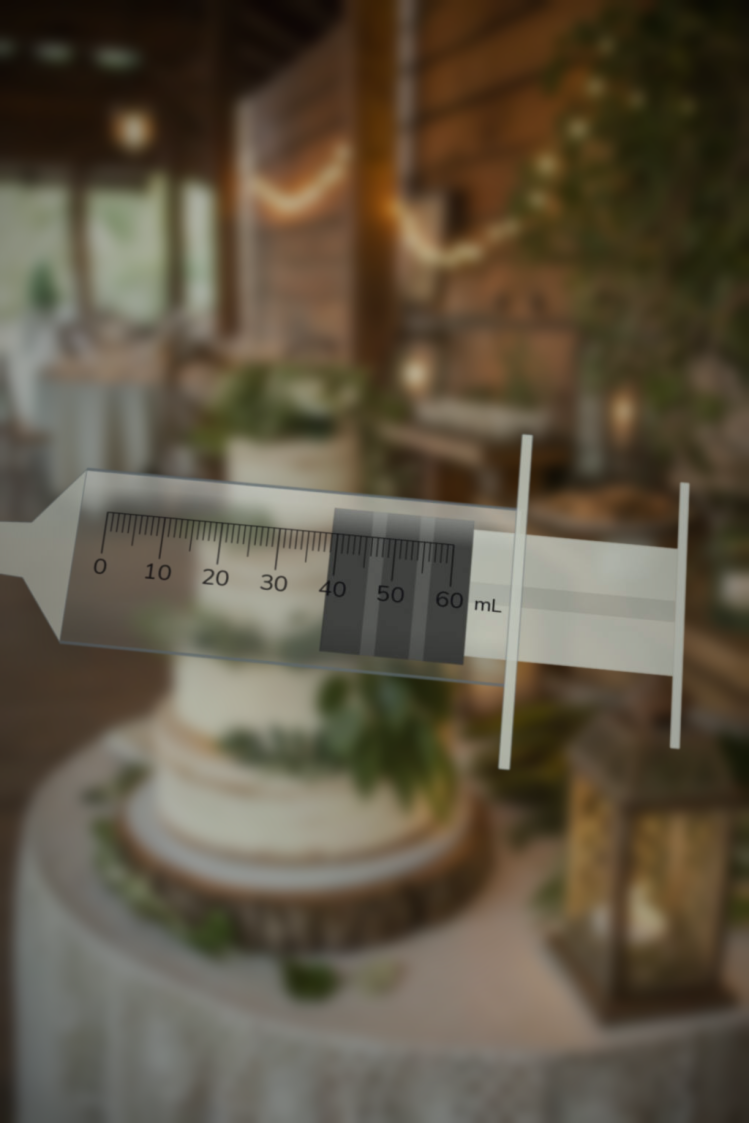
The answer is 39 mL
